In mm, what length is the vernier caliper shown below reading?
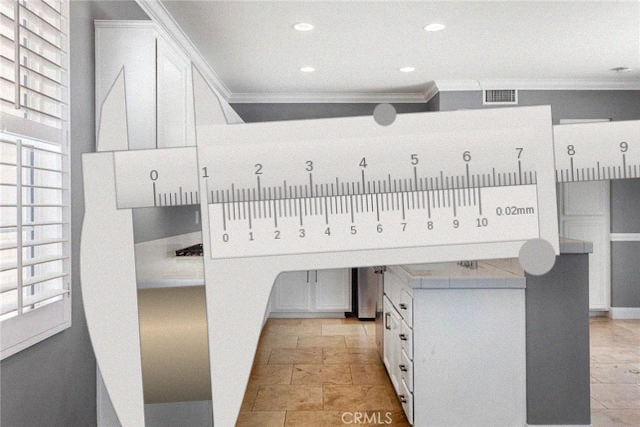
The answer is 13.0 mm
